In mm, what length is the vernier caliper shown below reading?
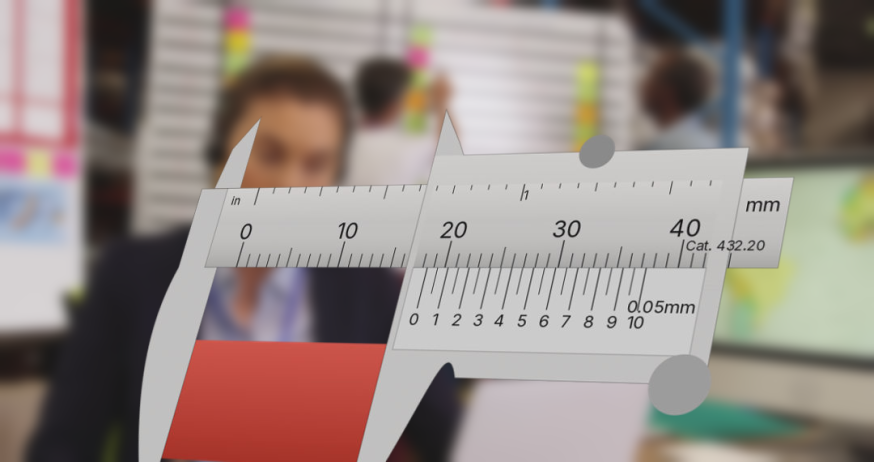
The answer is 18.4 mm
